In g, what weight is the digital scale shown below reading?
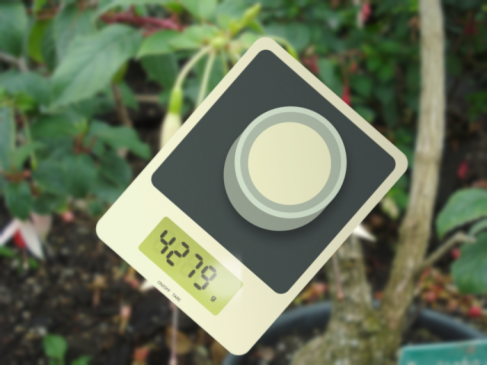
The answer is 4279 g
